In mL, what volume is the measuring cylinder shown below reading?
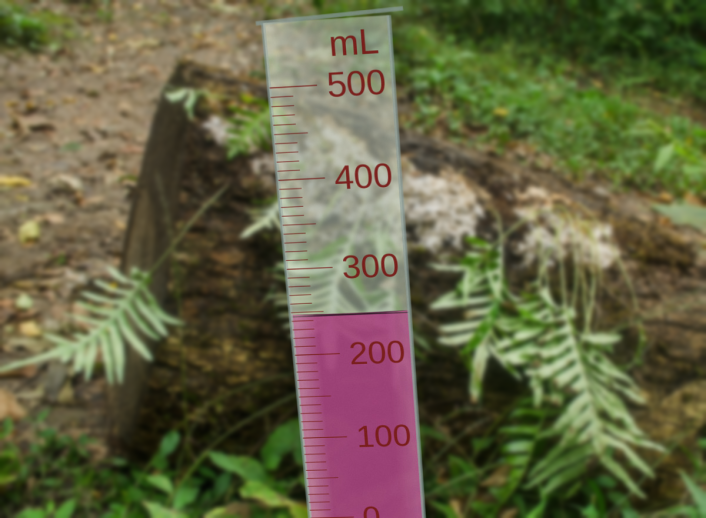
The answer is 245 mL
